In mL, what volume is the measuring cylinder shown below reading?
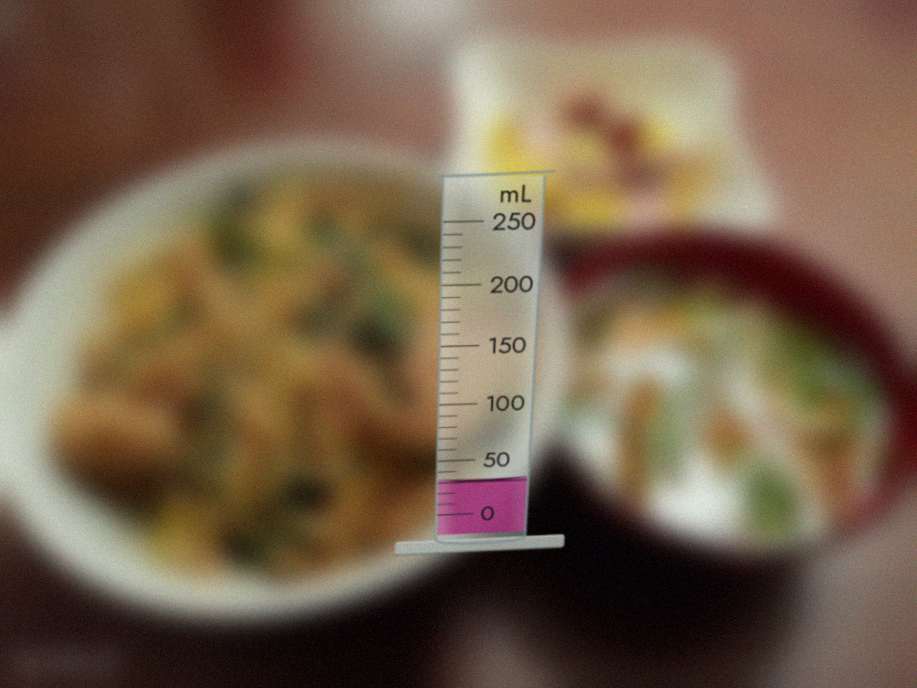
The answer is 30 mL
